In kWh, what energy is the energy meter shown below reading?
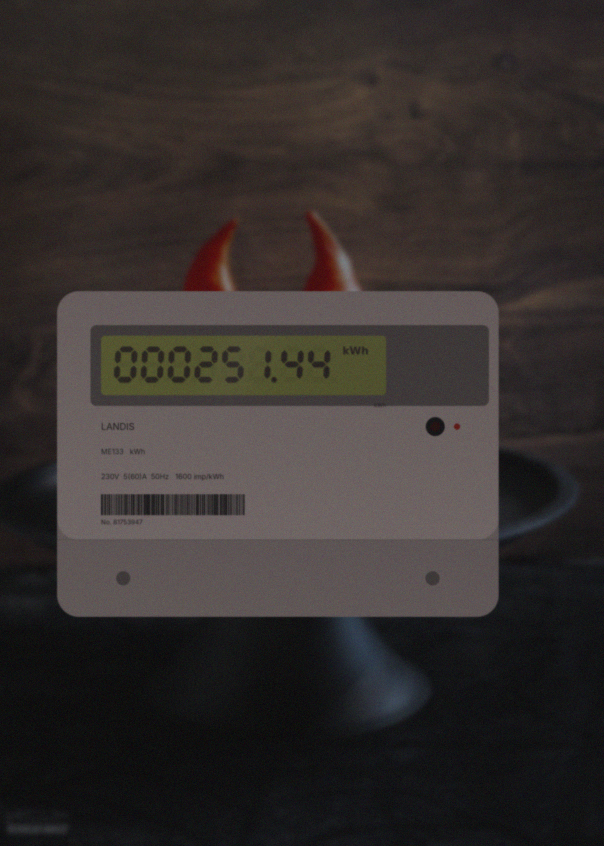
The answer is 251.44 kWh
